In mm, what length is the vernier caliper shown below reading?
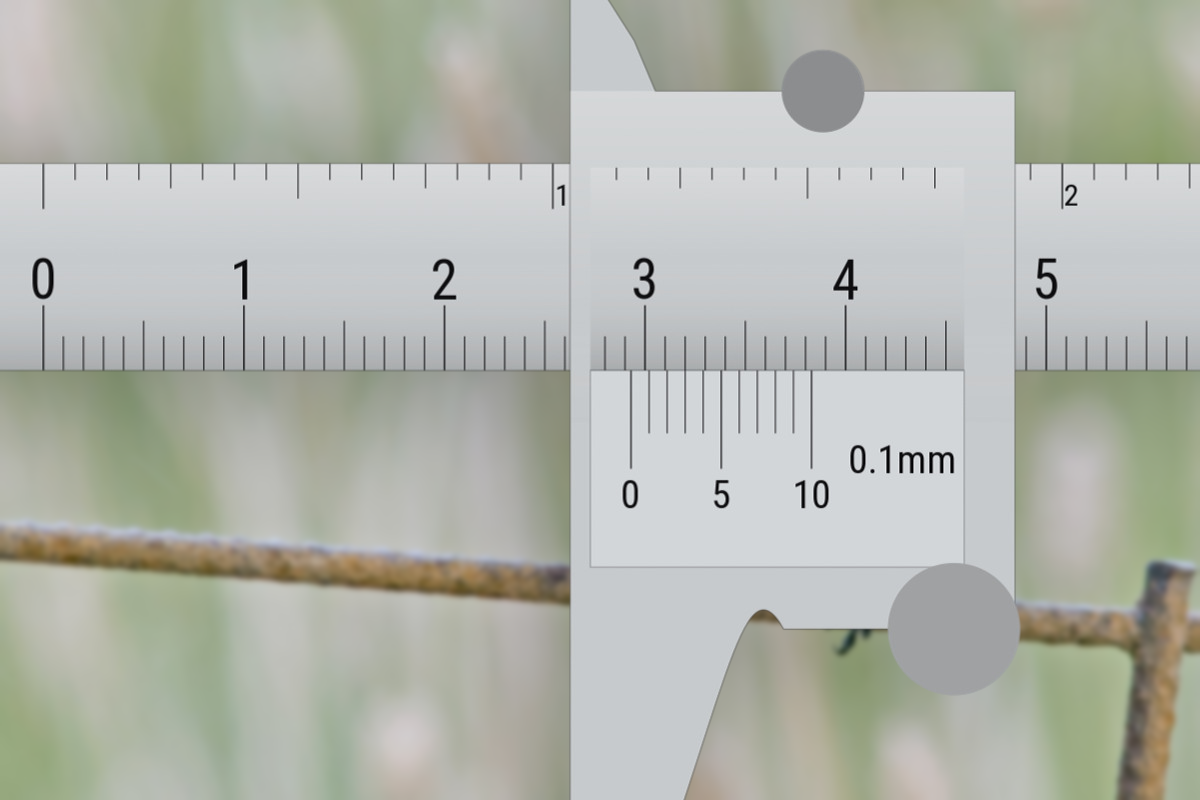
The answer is 29.3 mm
